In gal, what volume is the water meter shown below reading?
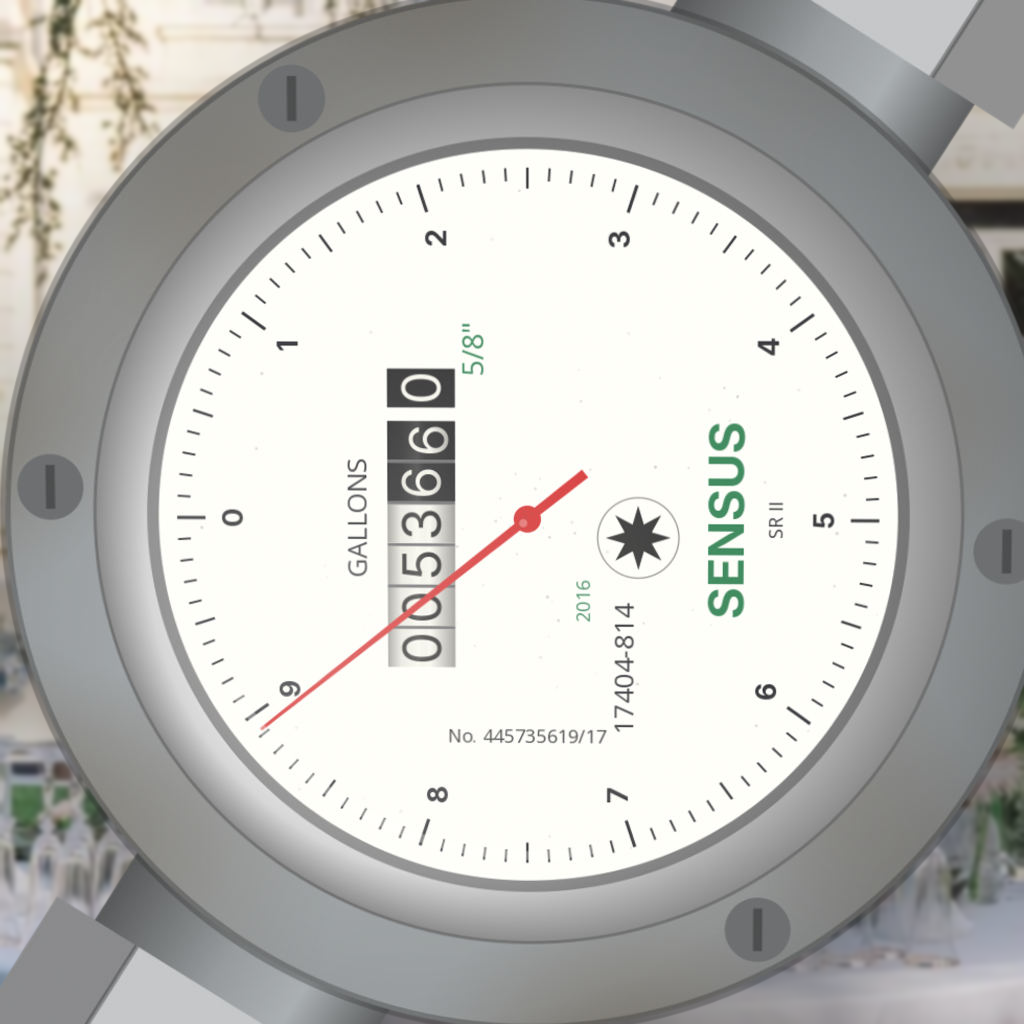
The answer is 53658.9 gal
